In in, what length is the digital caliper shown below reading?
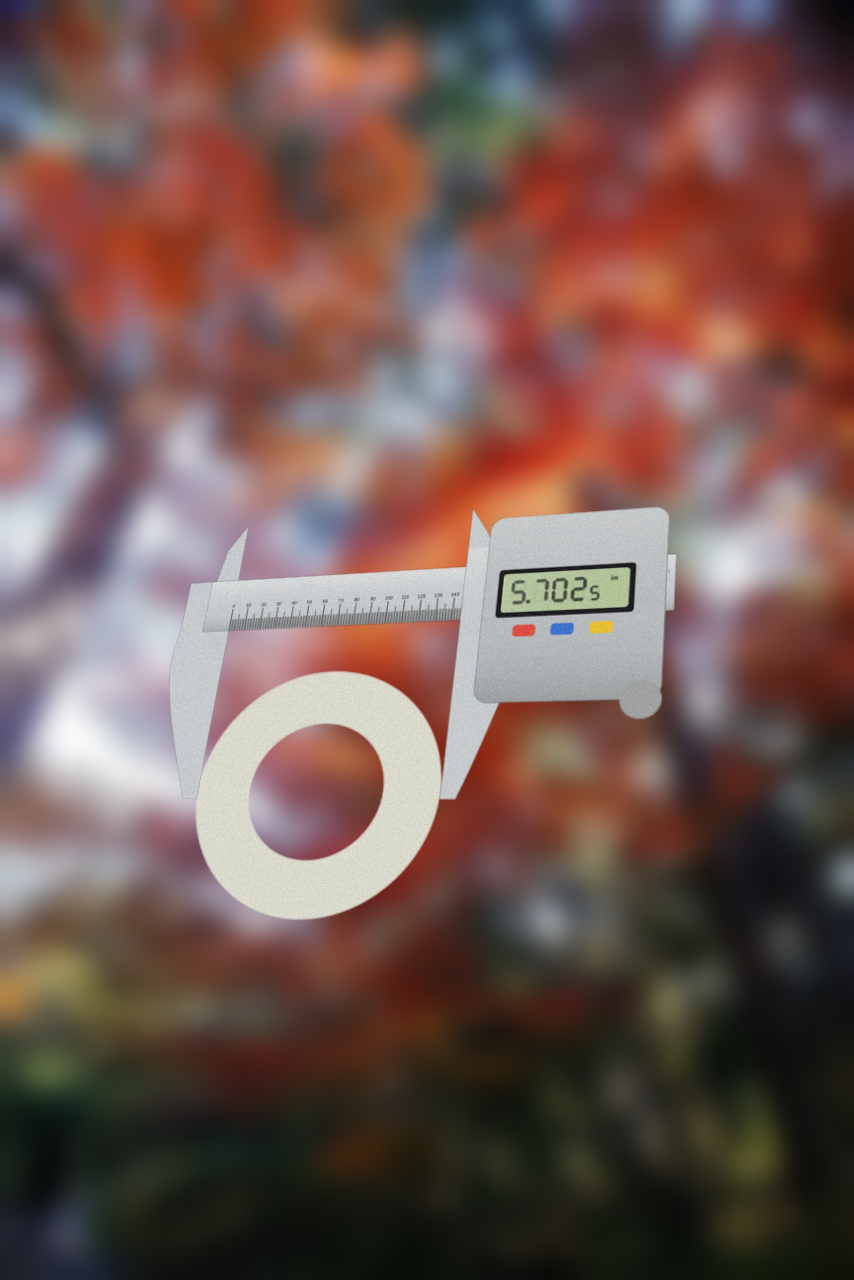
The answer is 5.7025 in
